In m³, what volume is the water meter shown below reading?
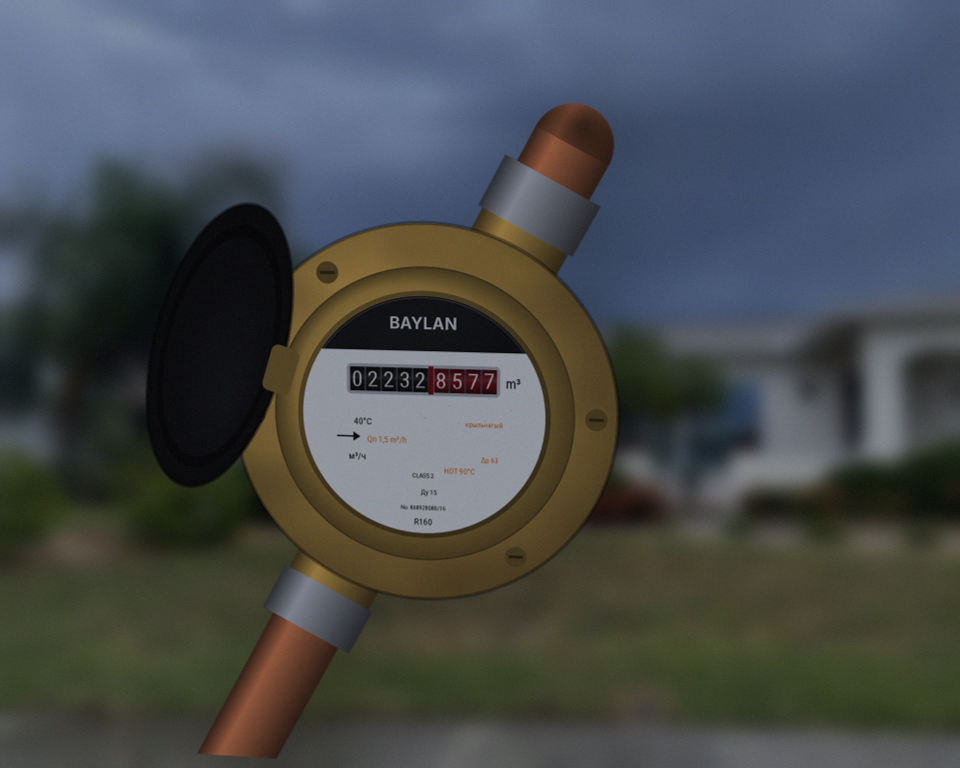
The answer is 2232.8577 m³
